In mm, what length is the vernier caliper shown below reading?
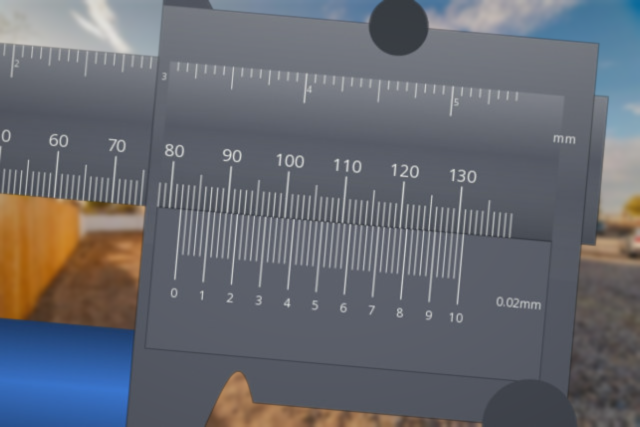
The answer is 82.0 mm
